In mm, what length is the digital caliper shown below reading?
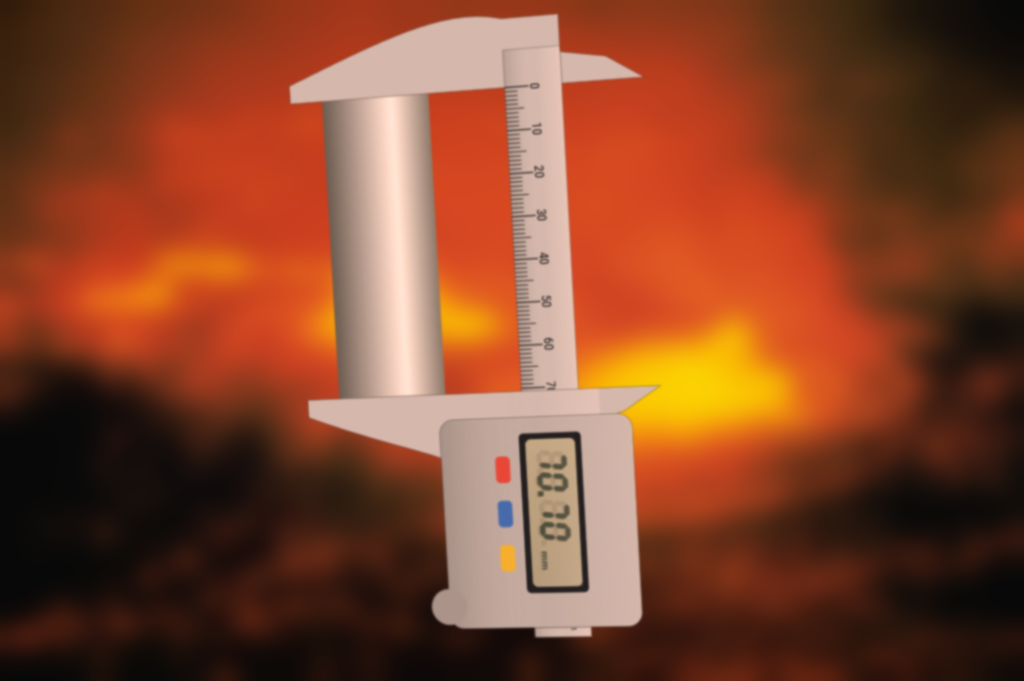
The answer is 70.70 mm
